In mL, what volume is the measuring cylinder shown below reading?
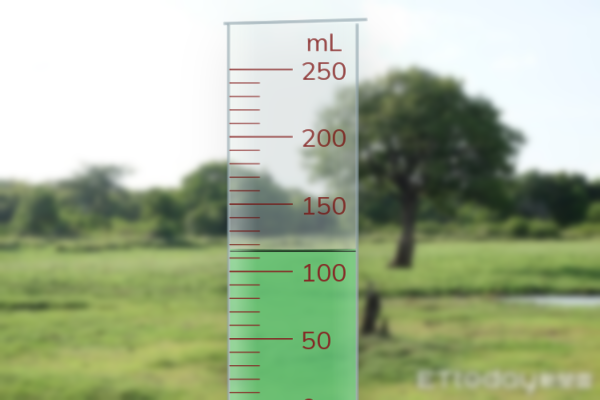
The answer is 115 mL
